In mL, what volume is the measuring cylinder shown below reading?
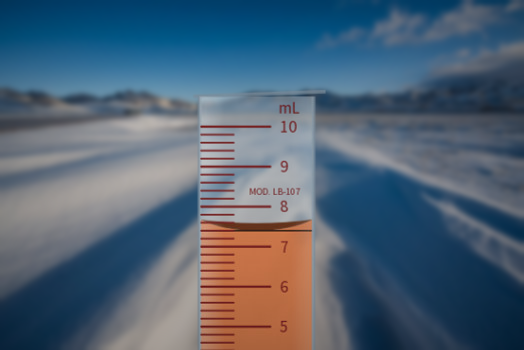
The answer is 7.4 mL
